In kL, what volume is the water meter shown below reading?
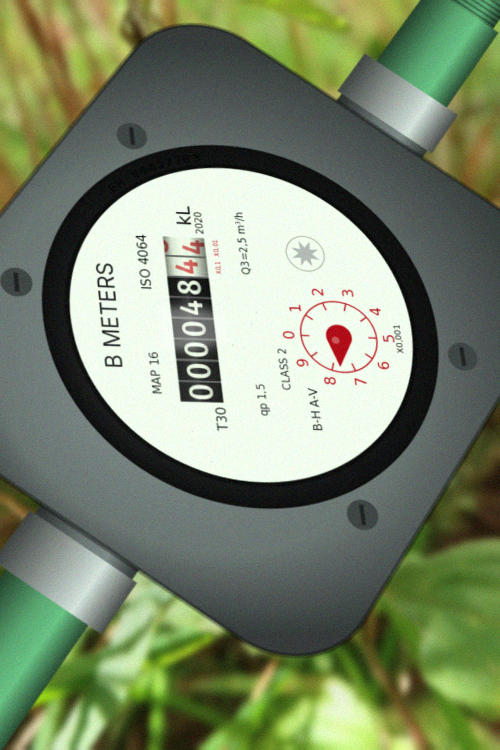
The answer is 48.437 kL
